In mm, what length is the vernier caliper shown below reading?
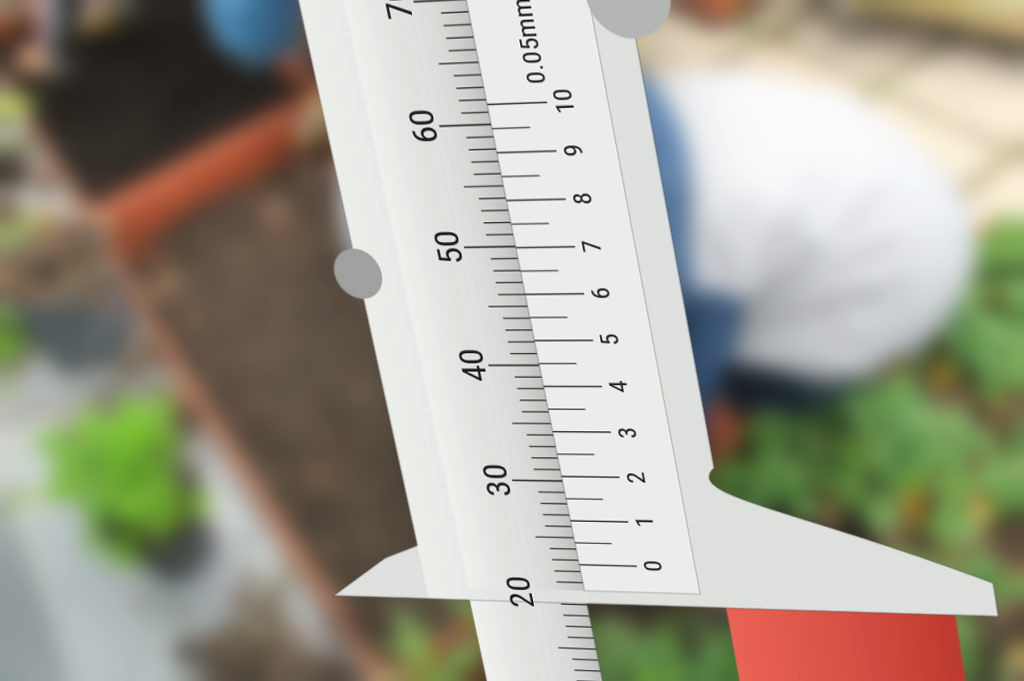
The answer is 22.6 mm
